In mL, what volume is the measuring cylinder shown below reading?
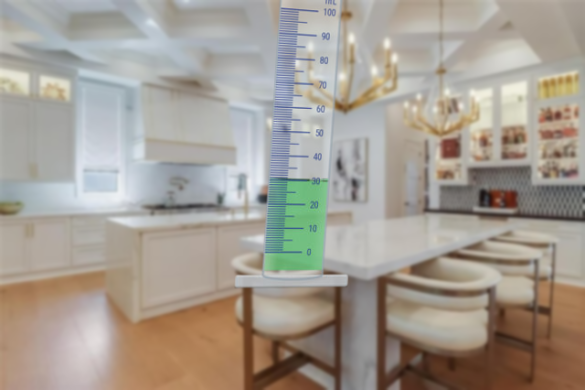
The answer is 30 mL
